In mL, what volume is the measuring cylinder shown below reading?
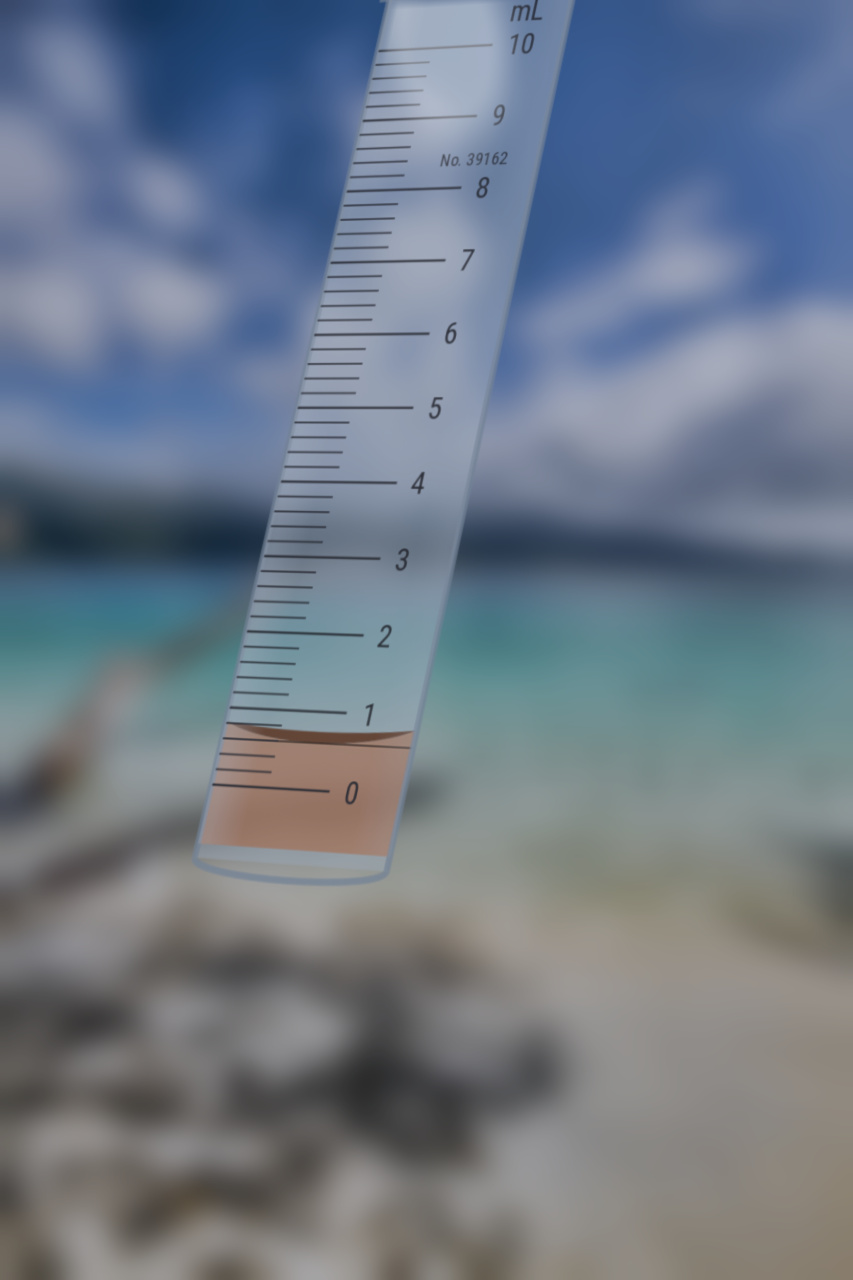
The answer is 0.6 mL
